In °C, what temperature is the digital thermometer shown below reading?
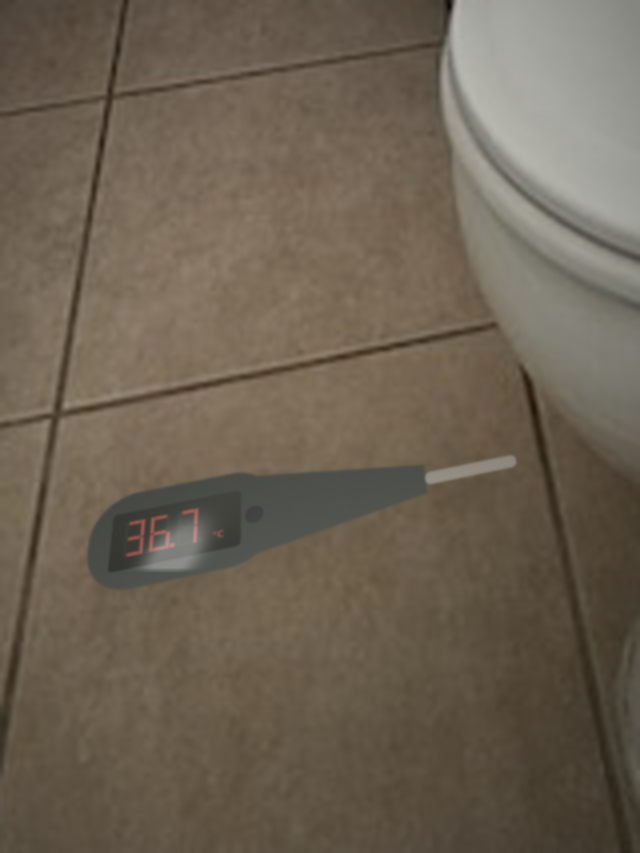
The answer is 36.7 °C
